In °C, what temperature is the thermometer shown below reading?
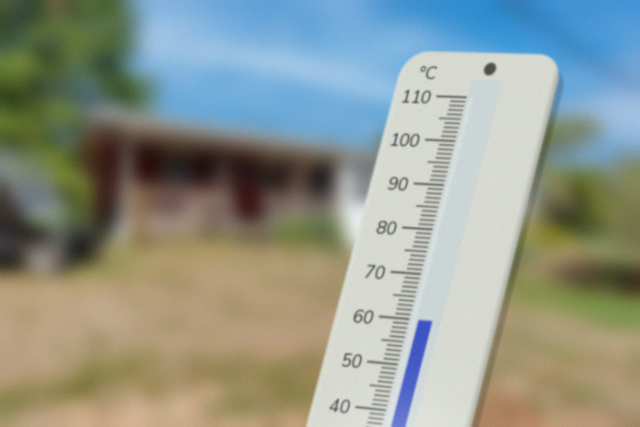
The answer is 60 °C
